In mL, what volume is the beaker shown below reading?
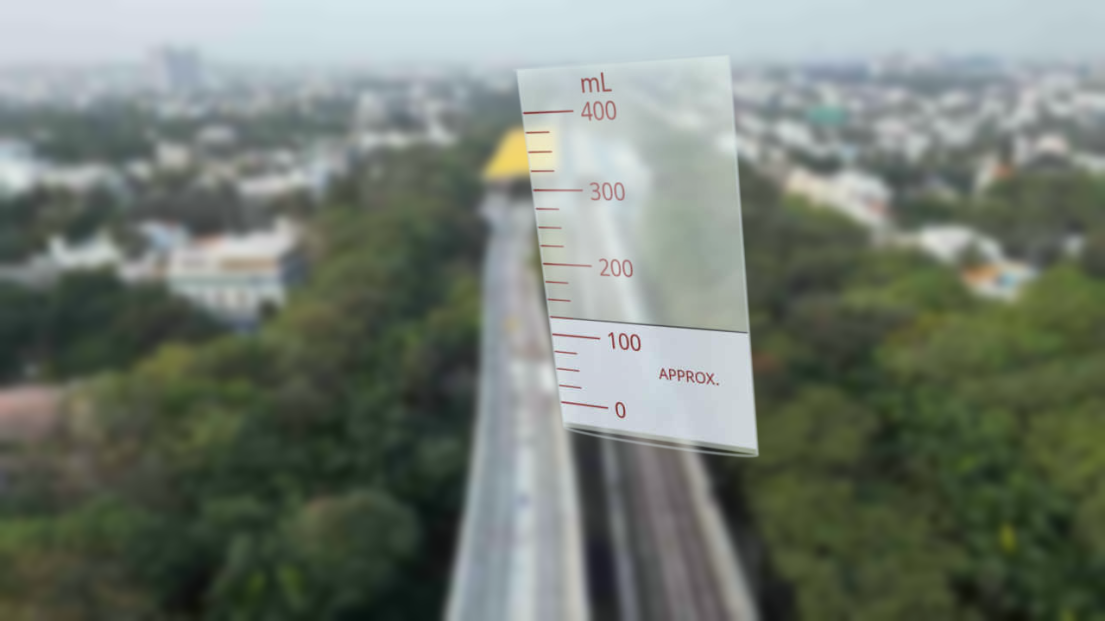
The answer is 125 mL
